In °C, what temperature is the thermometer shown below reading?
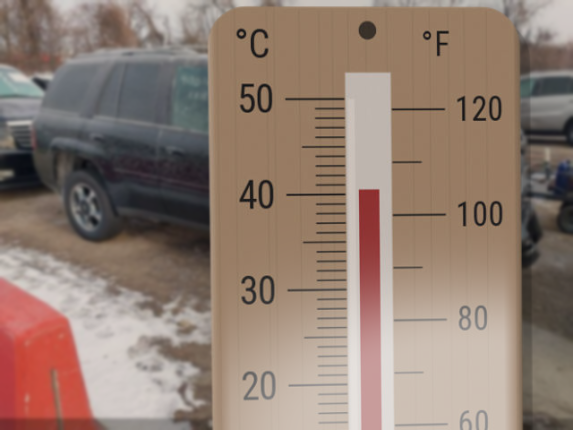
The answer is 40.5 °C
